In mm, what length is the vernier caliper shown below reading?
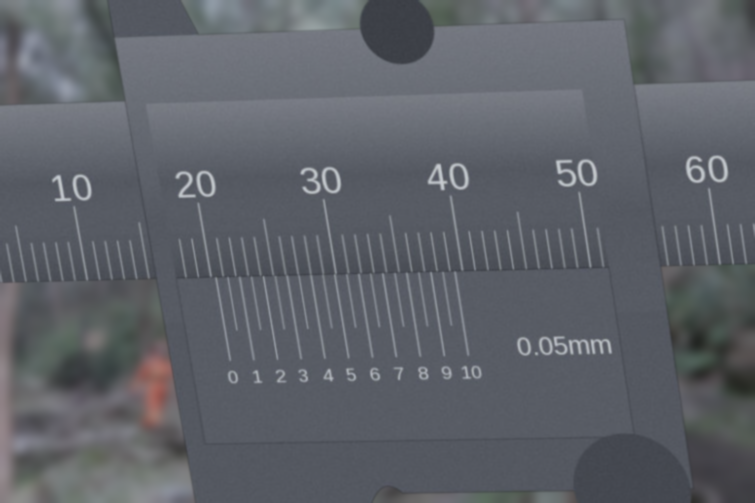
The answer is 20.4 mm
